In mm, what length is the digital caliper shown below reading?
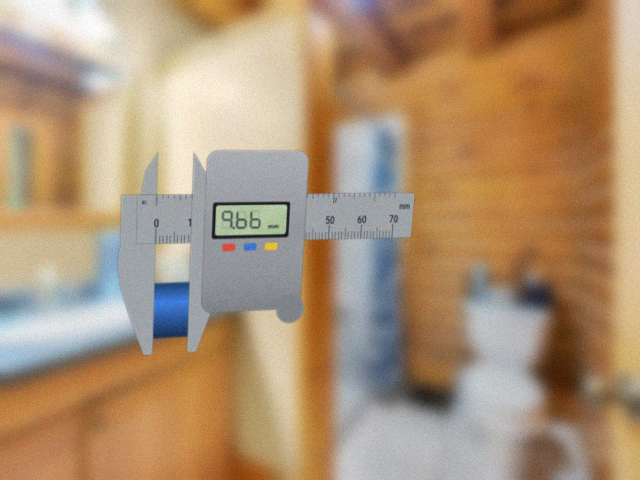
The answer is 9.66 mm
